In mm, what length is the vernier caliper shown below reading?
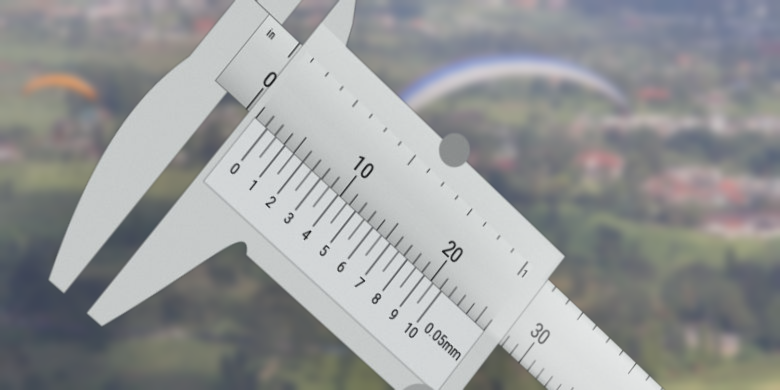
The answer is 2.2 mm
